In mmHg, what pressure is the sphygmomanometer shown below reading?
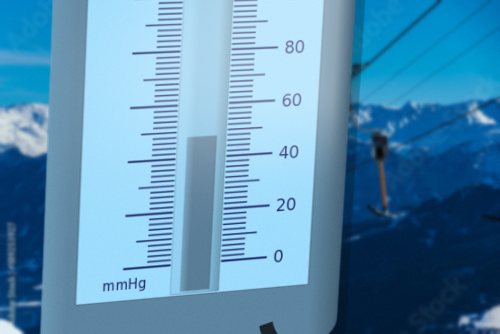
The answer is 48 mmHg
